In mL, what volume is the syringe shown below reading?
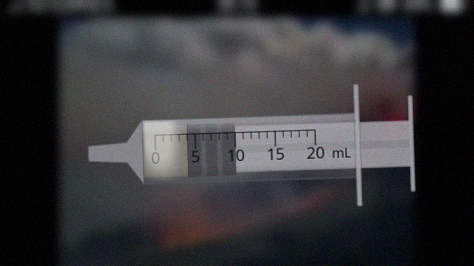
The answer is 4 mL
